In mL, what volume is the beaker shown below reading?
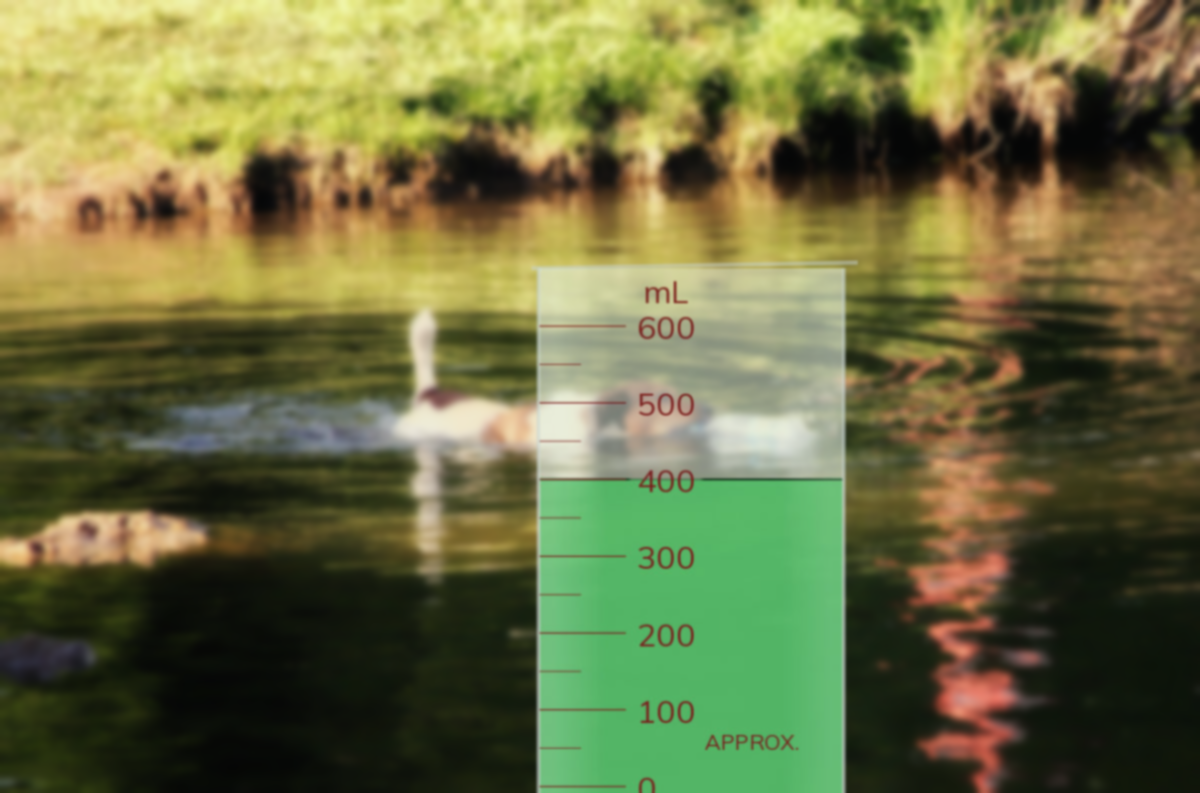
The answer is 400 mL
